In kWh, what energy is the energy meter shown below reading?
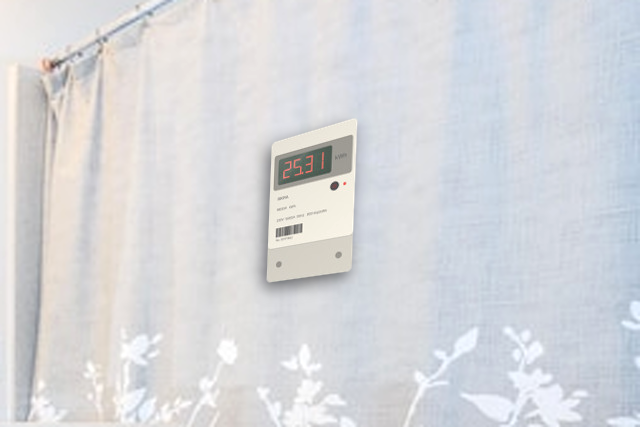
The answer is 25.31 kWh
